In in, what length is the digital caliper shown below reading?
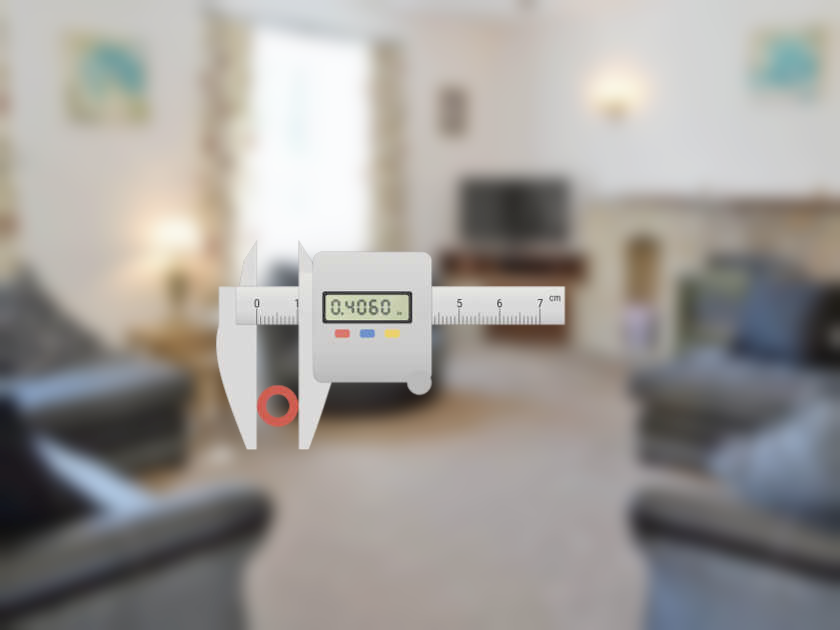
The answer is 0.4060 in
